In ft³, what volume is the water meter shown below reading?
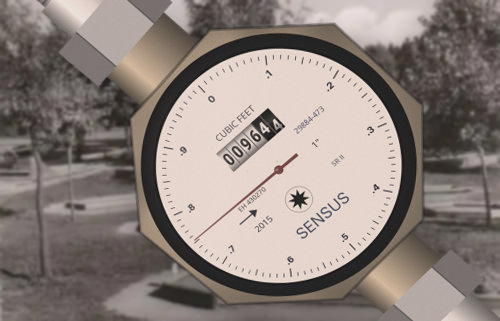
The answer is 9643.75 ft³
